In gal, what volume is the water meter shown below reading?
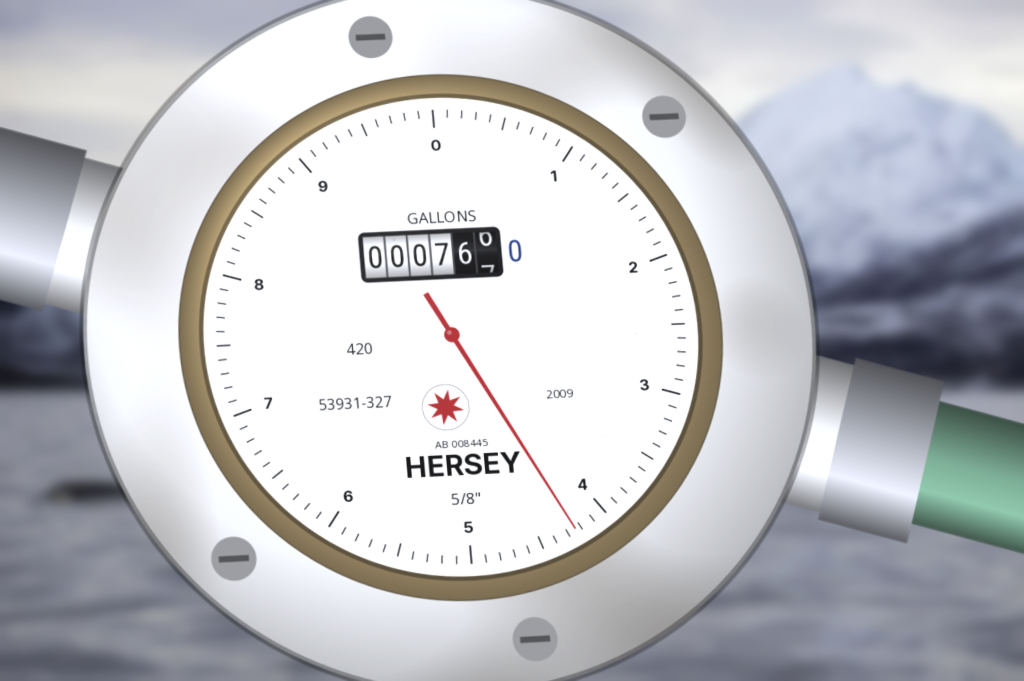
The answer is 7664.2 gal
